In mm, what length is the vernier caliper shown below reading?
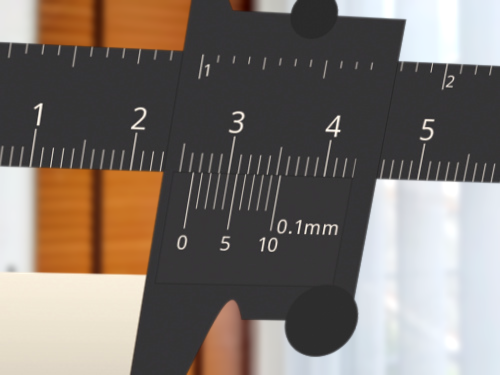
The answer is 26.4 mm
